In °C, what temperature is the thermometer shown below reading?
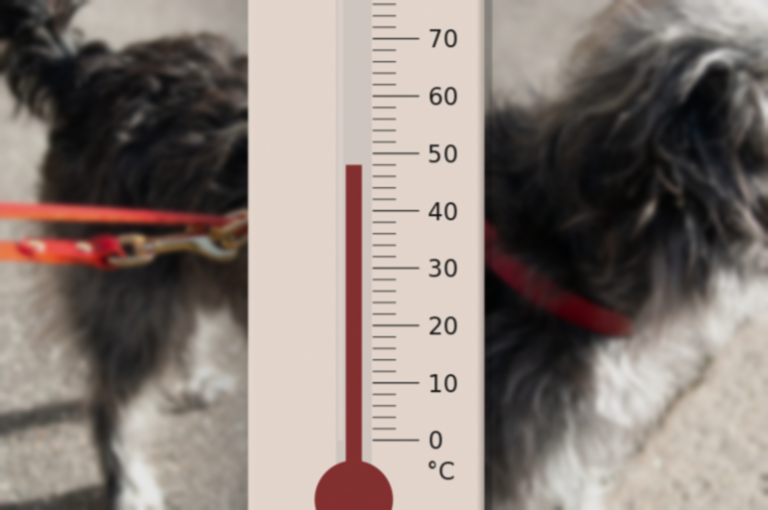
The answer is 48 °C
